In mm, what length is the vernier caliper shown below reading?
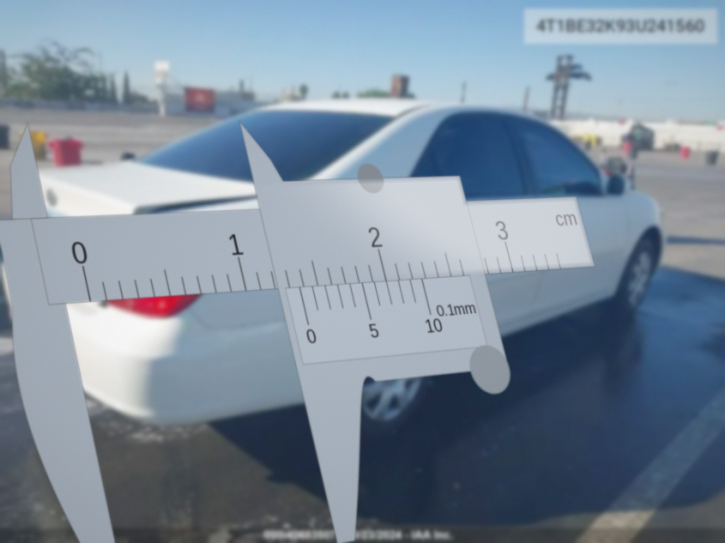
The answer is 13.7 mm
